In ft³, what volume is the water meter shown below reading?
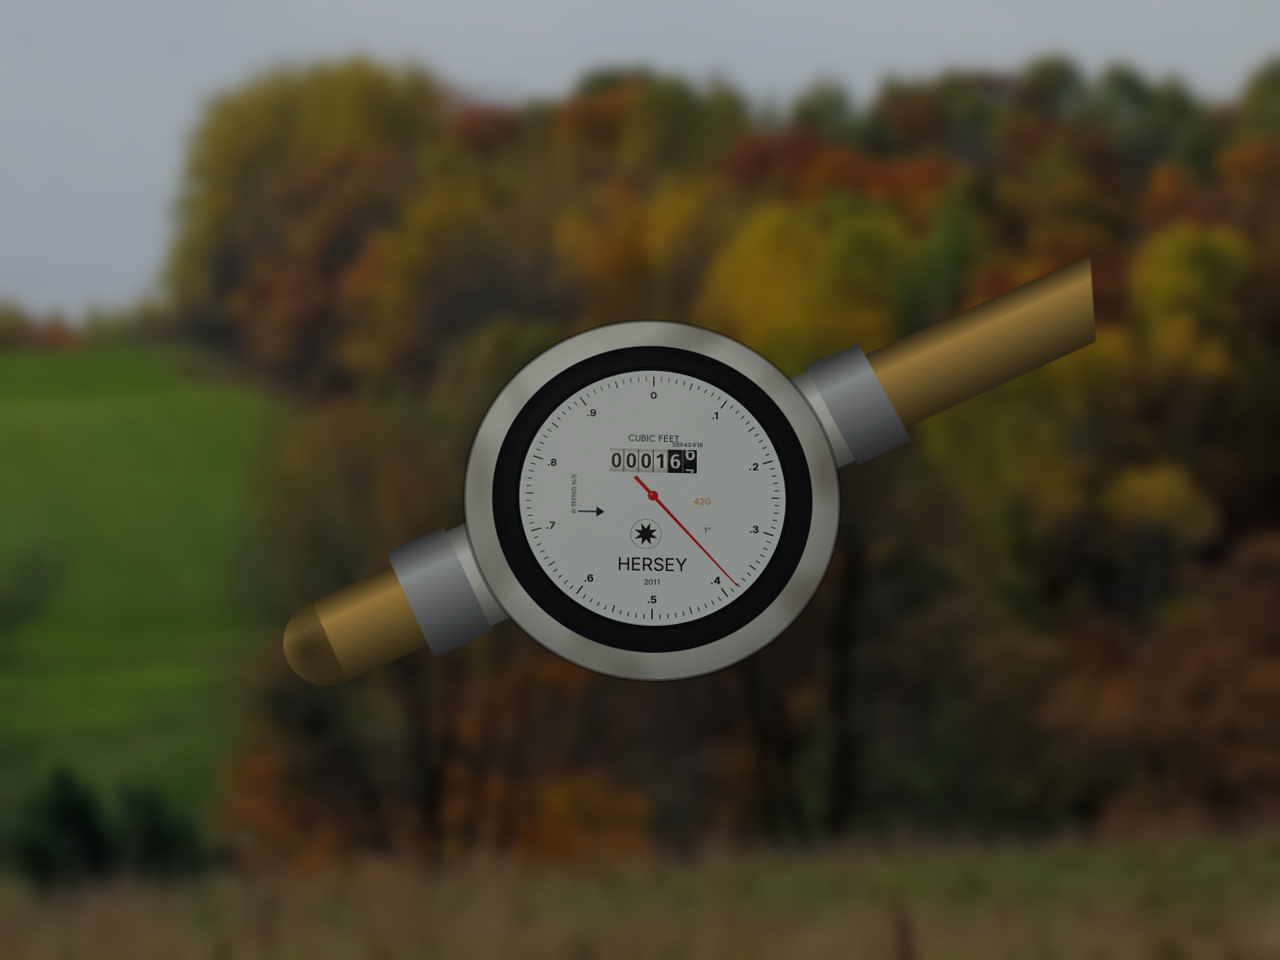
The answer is 166.38 ft³
